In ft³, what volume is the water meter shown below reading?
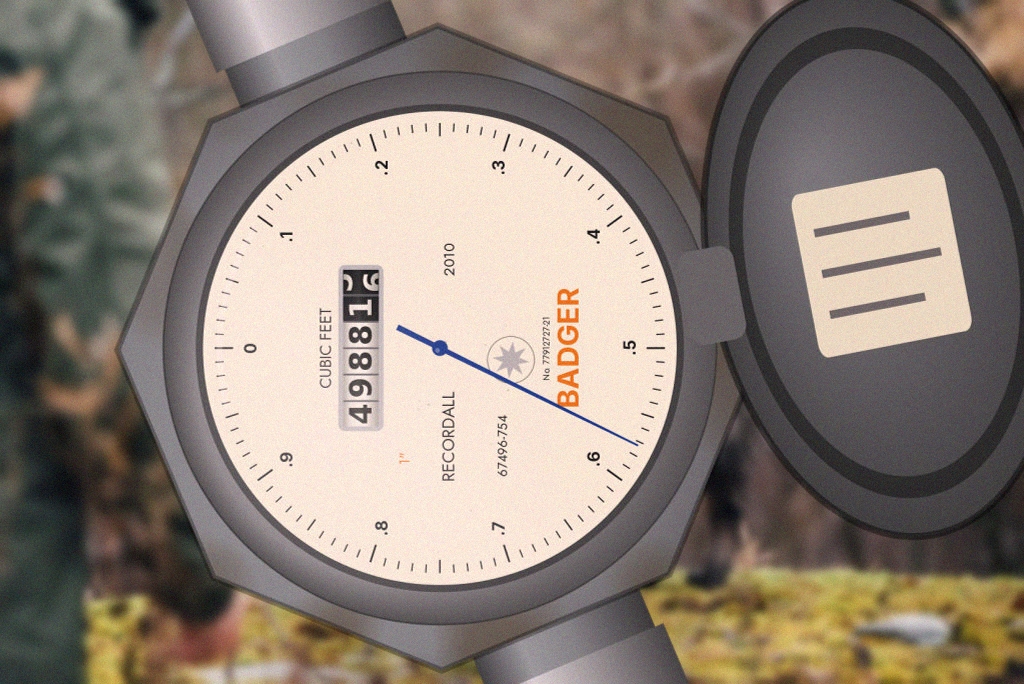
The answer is 498815.57 ft³
